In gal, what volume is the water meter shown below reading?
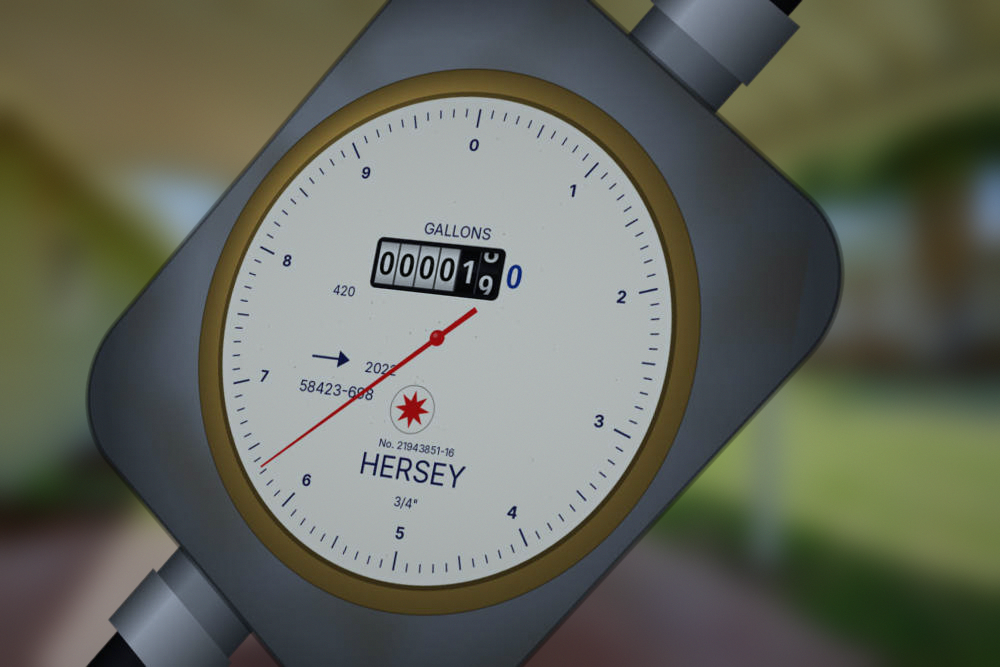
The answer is 186.3 gal
